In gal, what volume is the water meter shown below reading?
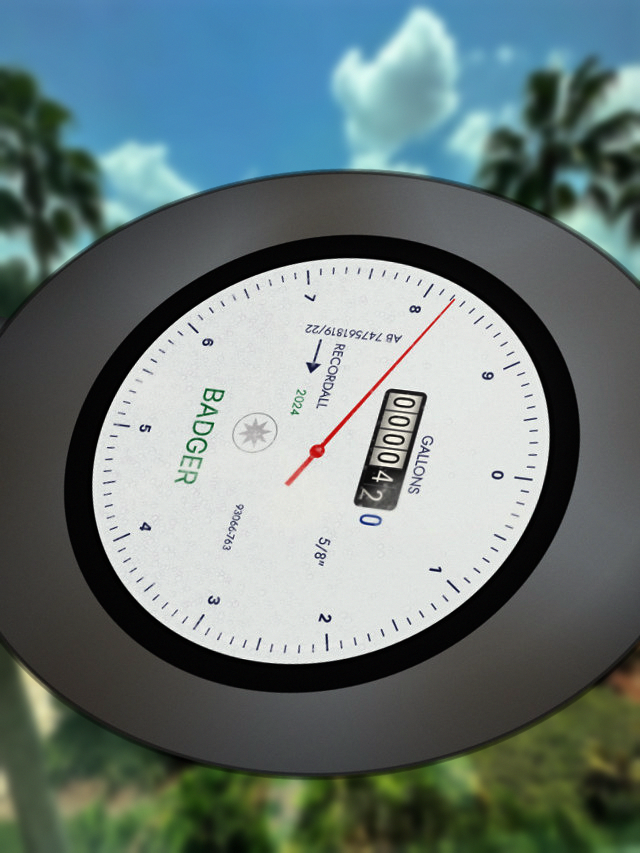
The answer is 418.2 gal
